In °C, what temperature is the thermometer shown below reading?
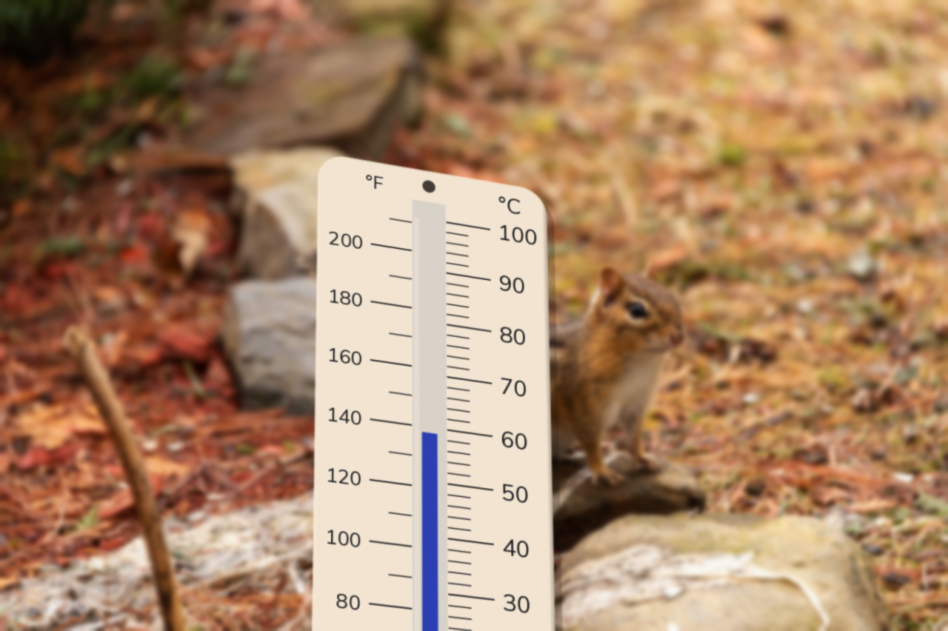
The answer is 59 °C
